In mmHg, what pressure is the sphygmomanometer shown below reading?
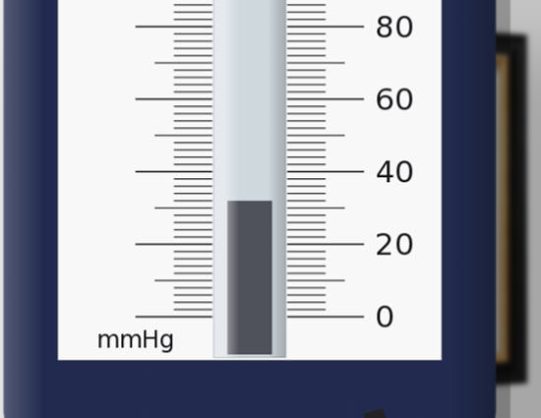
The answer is 32 mmHg
